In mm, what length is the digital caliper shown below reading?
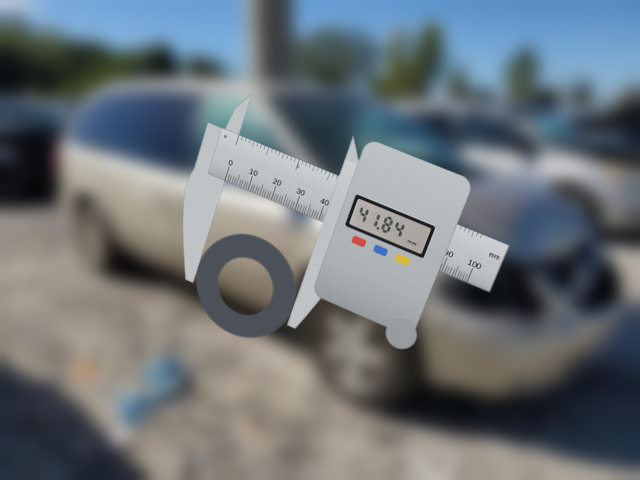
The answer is 41.84 mm
